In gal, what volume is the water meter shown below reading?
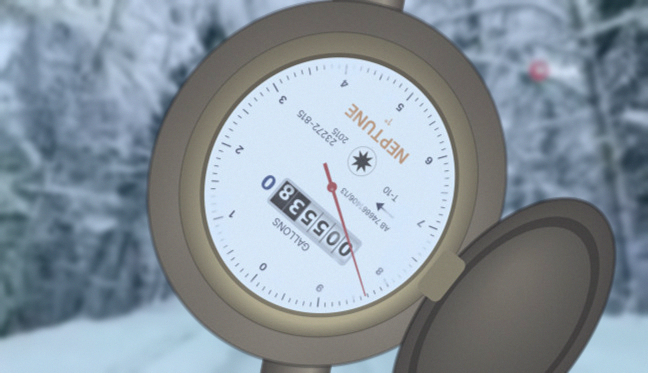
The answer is 55378.3 gal
